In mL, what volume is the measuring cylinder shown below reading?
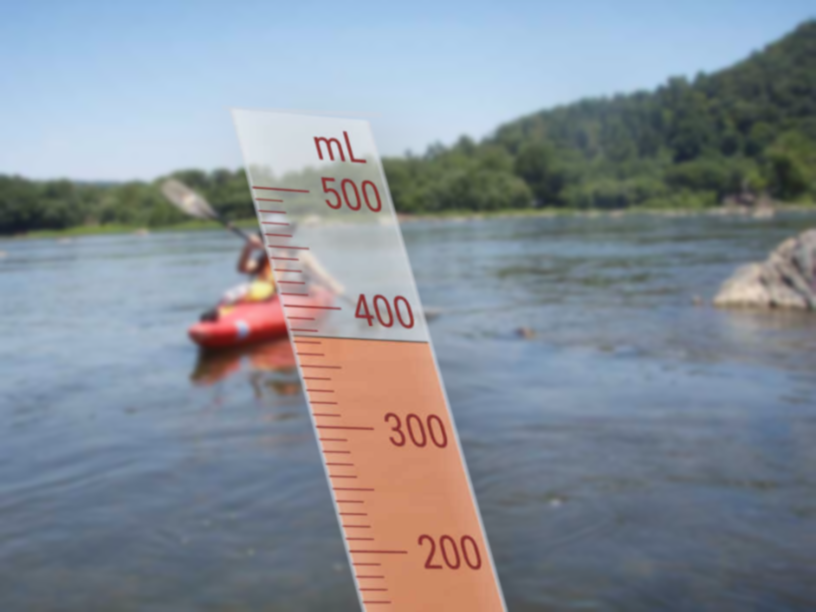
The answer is 375 mL
